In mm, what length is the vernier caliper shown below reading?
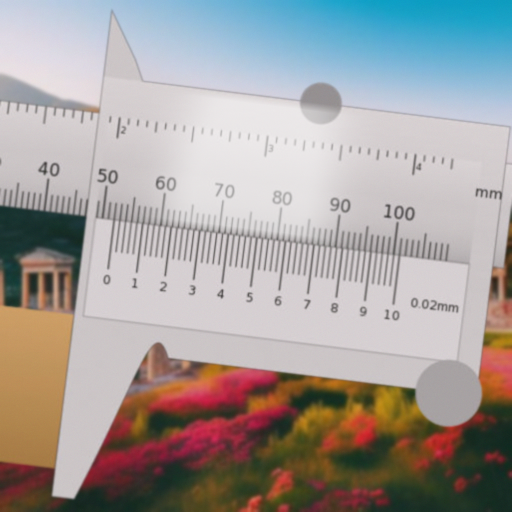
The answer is 52.0 mm
